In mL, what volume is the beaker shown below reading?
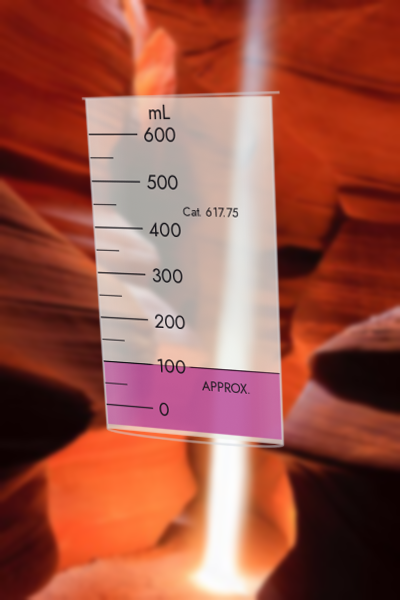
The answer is 100 mL
